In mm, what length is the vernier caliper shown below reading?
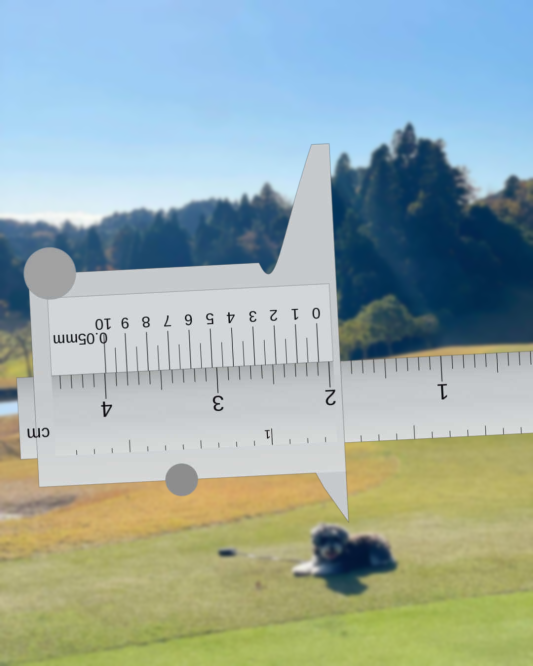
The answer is 20.9 mm
